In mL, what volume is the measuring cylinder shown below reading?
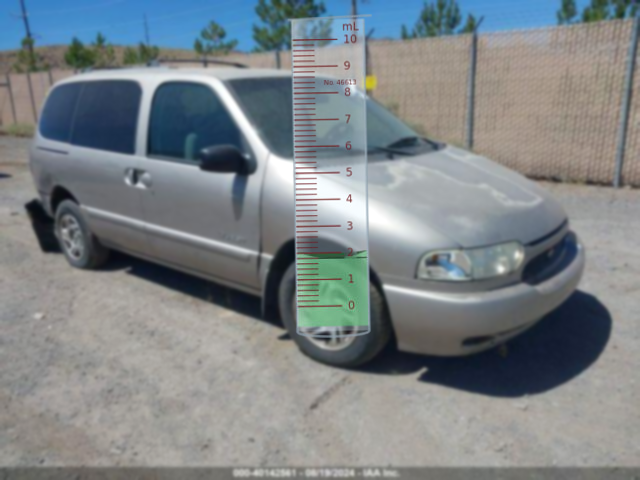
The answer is 1.8 mL
